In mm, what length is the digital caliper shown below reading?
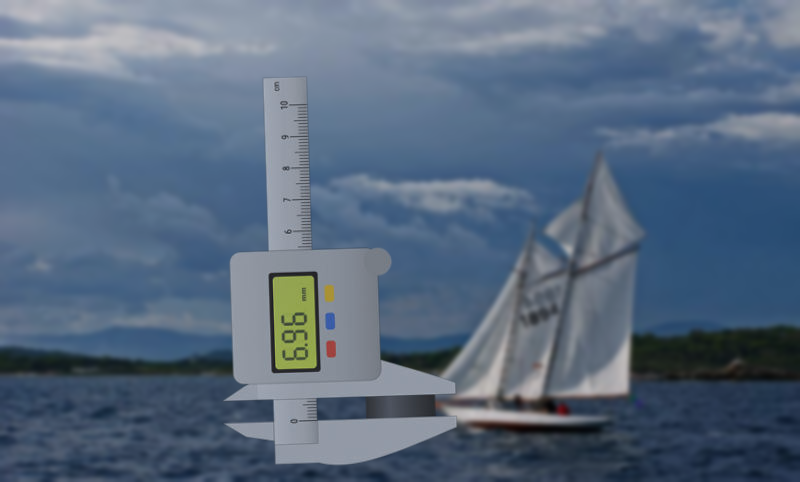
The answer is 6.96 mm
